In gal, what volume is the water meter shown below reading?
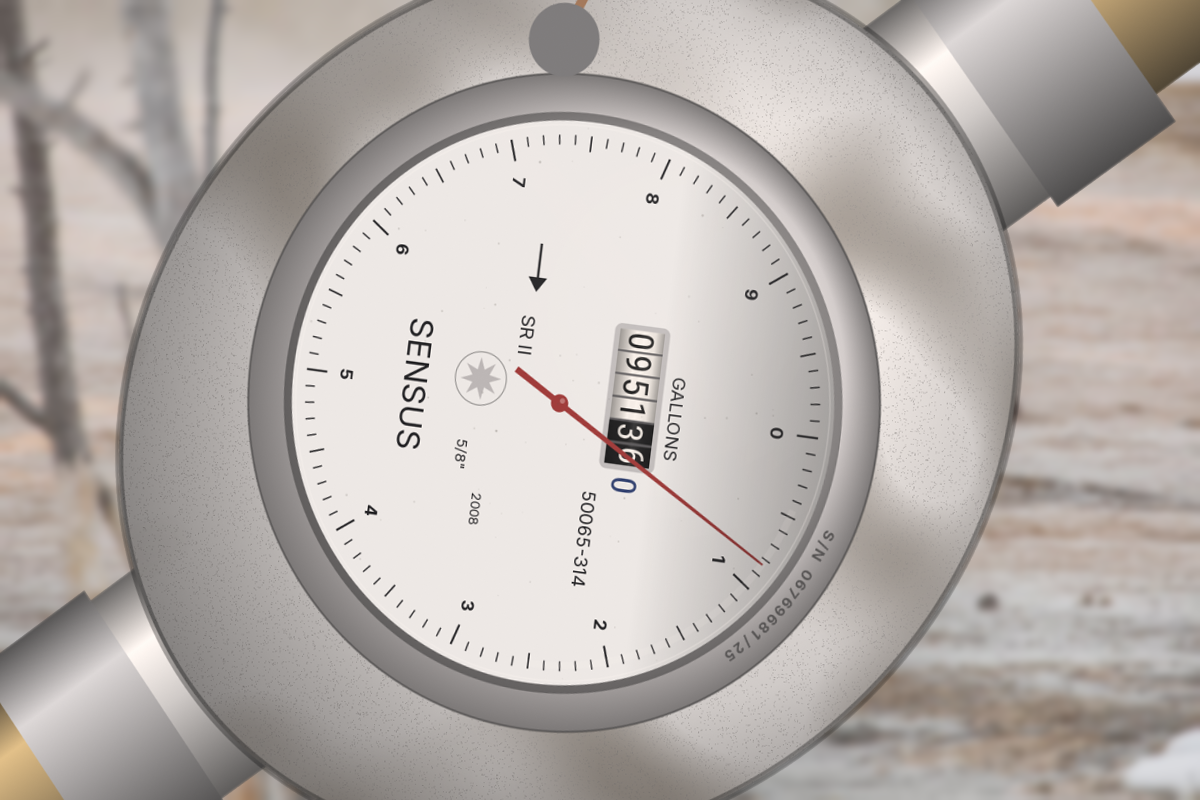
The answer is 951360.8 gal
